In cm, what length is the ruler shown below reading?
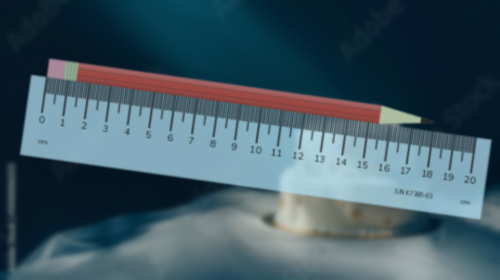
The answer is 18 cm
